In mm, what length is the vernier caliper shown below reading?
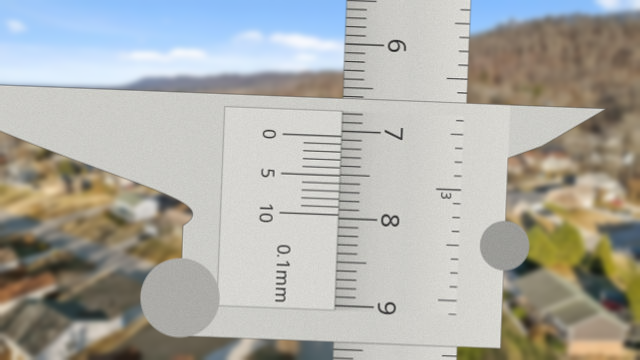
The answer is 70.6 mm
